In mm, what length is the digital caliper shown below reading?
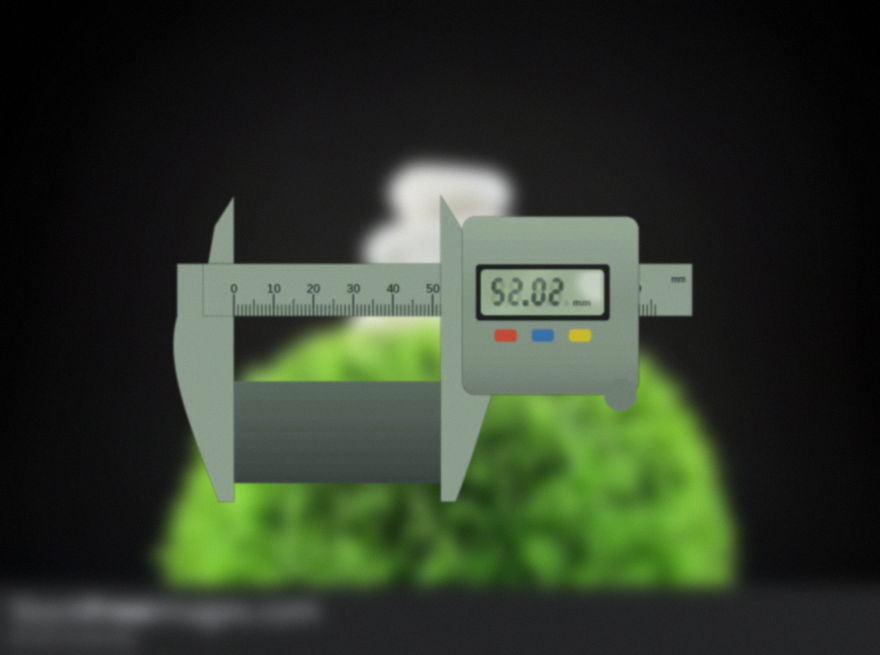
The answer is 52.02 mm
